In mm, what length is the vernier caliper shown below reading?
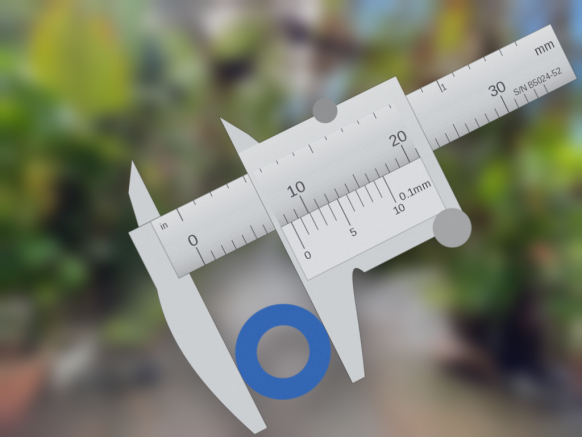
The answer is 8.3 mm
